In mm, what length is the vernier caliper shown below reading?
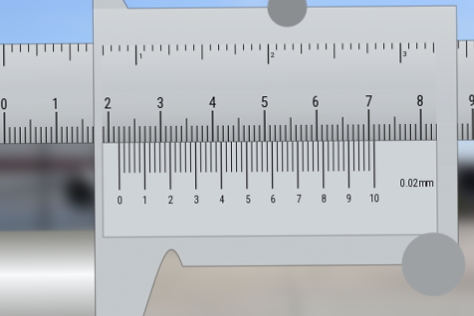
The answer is 22.0 mm
